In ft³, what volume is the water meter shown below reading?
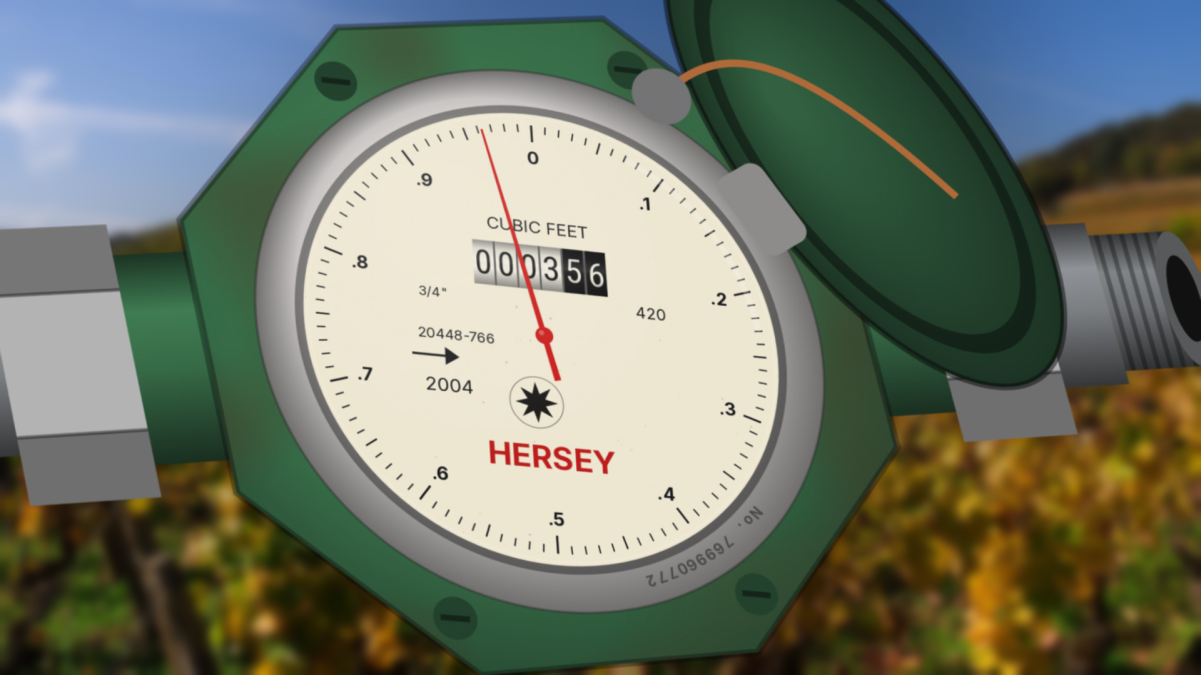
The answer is 355.96 ft³
